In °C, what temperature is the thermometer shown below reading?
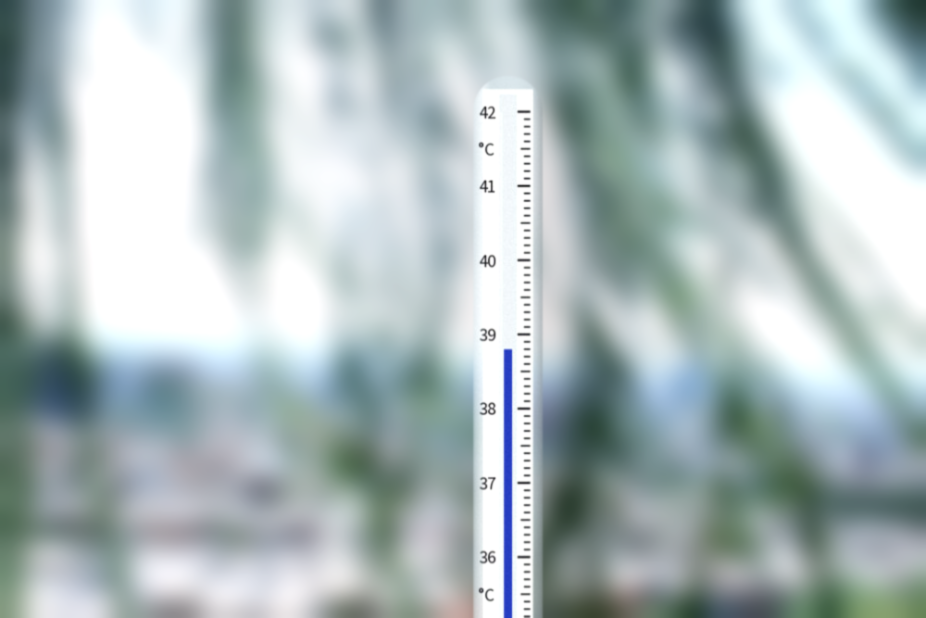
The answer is 38.8 °C
